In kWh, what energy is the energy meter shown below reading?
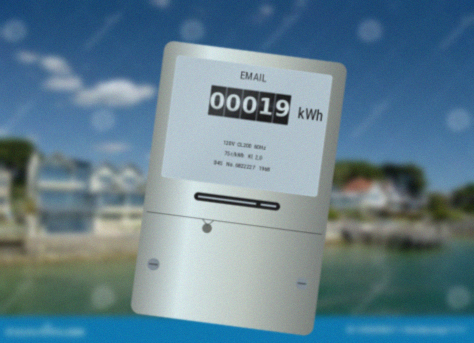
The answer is 19 kWh
